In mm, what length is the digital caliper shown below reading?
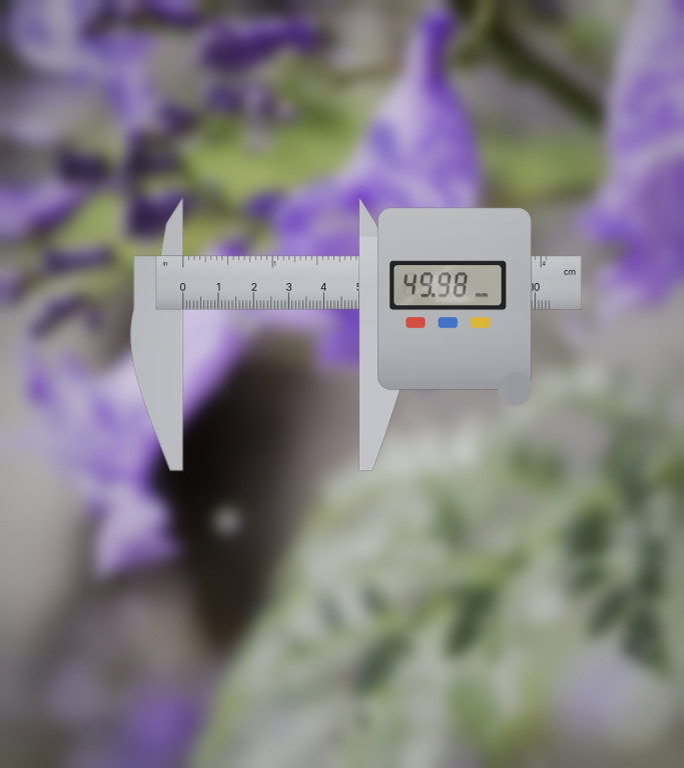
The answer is 49.98 mm
